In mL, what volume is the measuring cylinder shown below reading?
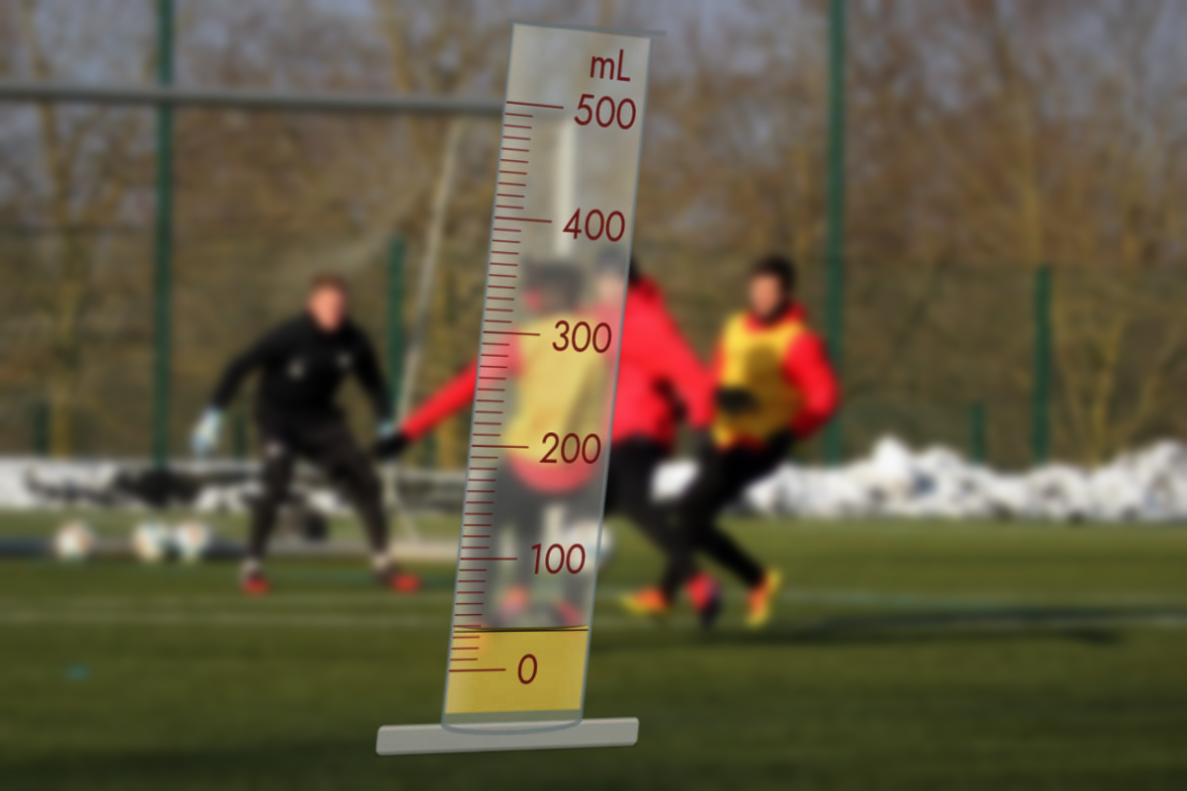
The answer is 35 mL
